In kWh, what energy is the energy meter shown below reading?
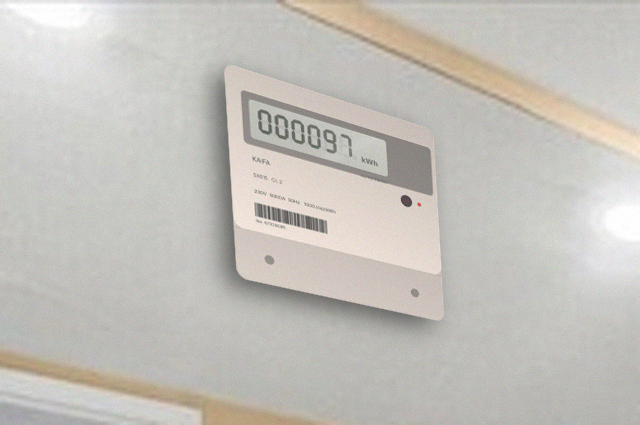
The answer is 97 kWh
